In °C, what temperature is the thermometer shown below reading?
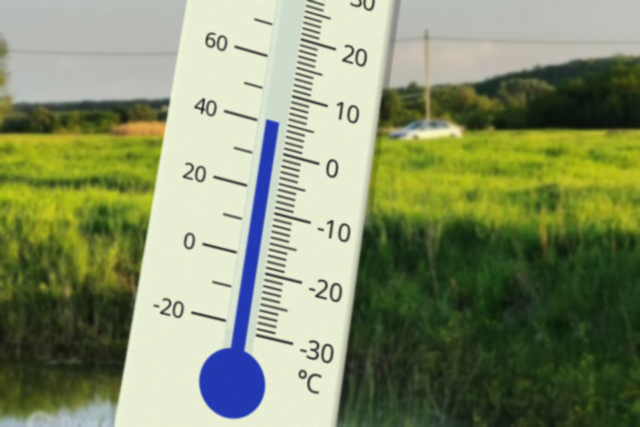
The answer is 5 °C
